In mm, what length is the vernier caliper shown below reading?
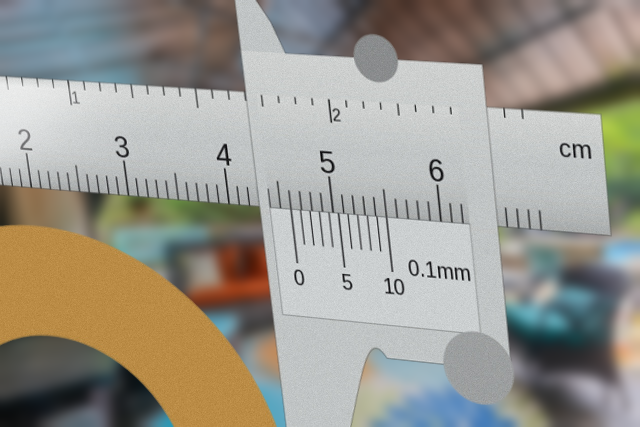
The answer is 46.0 mm
